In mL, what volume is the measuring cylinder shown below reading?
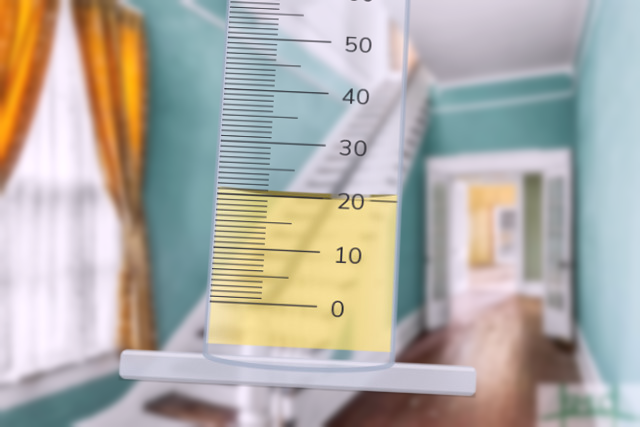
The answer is 20 mL
